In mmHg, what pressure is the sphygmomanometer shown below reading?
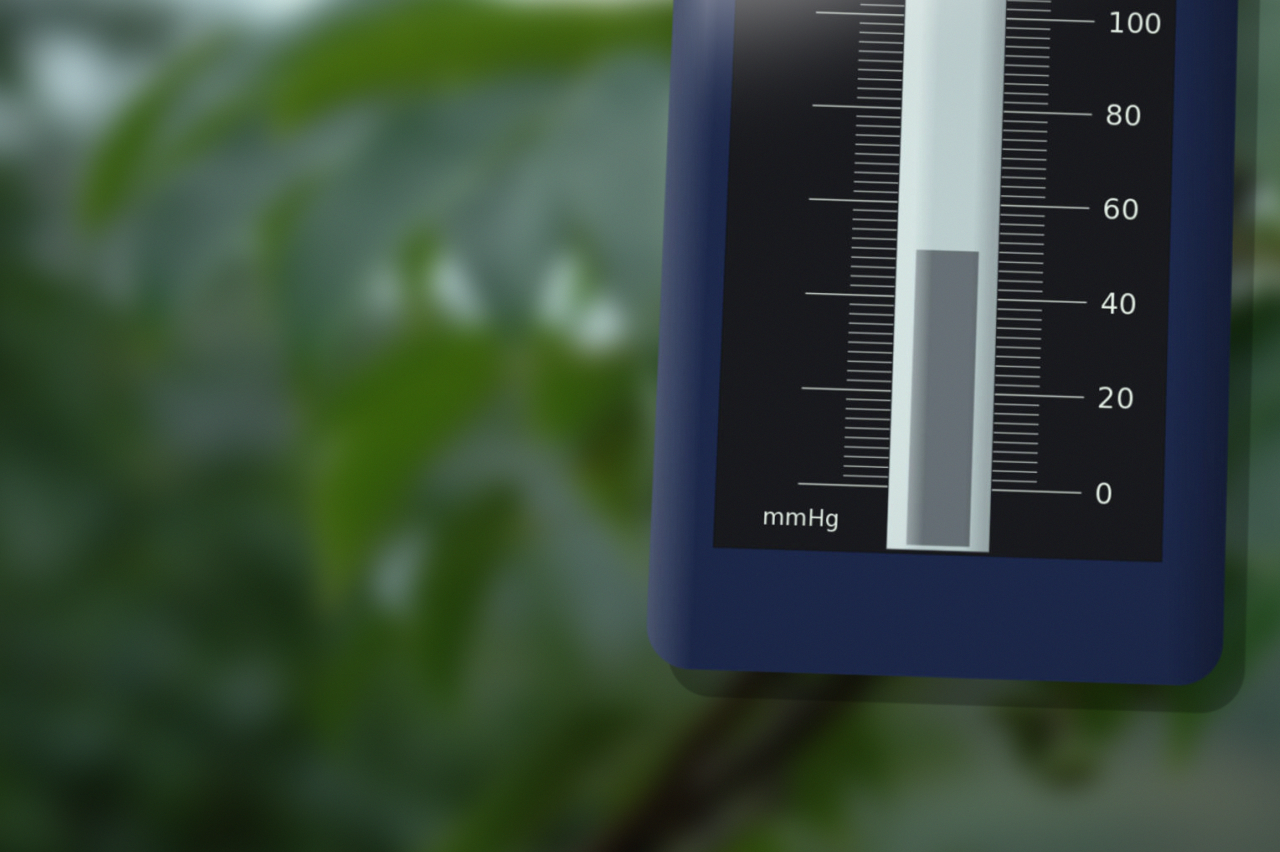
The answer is 50 mmHg
